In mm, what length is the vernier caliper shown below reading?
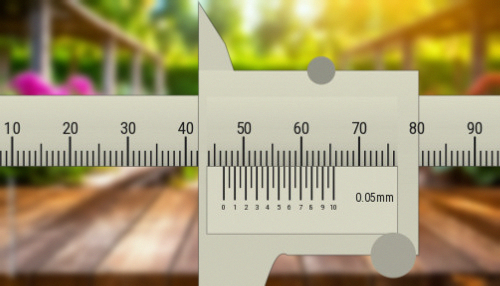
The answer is 46.6 mm
